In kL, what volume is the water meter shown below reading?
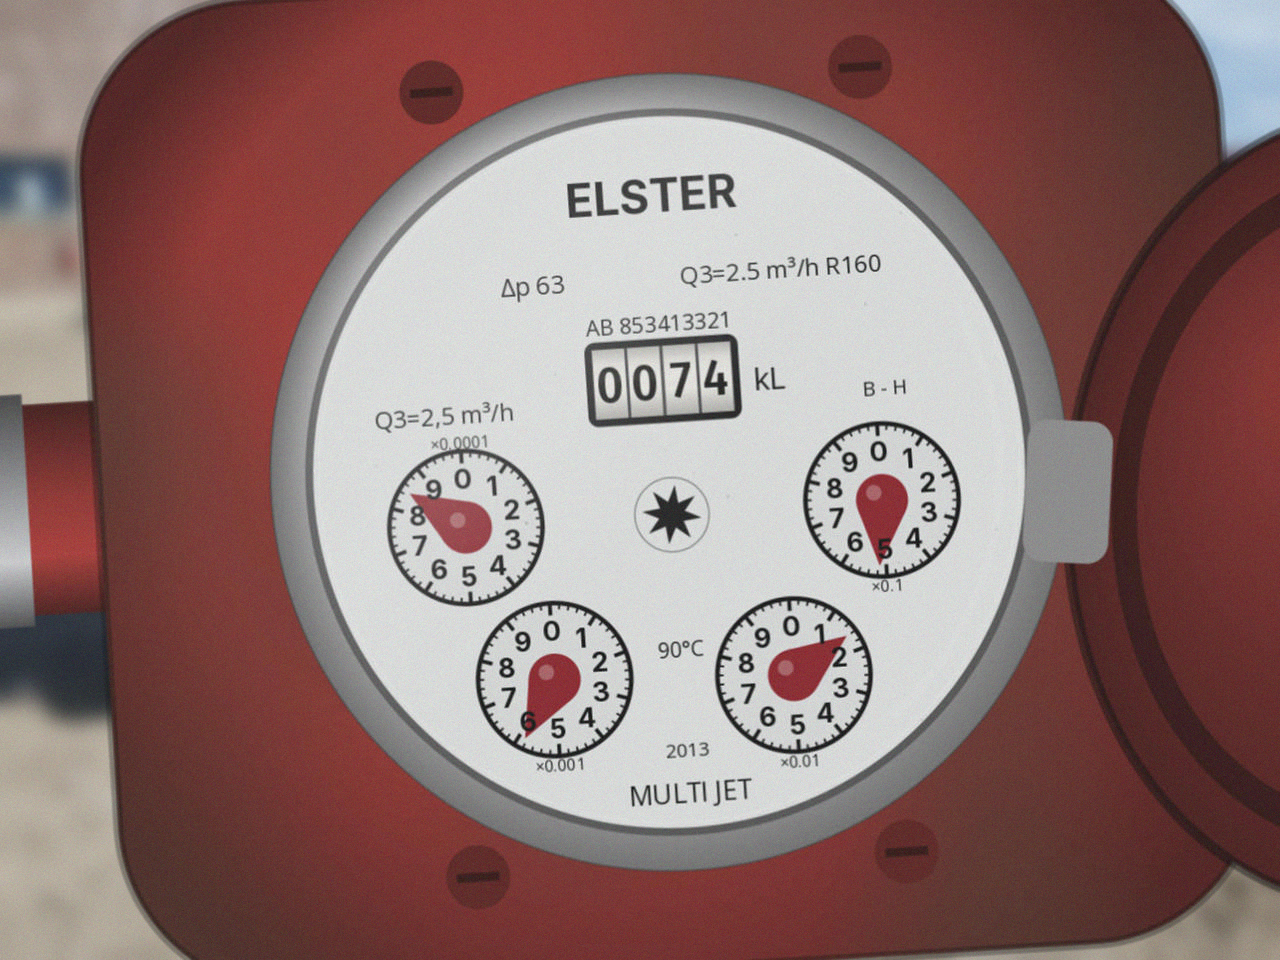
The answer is 74.5158 kL
